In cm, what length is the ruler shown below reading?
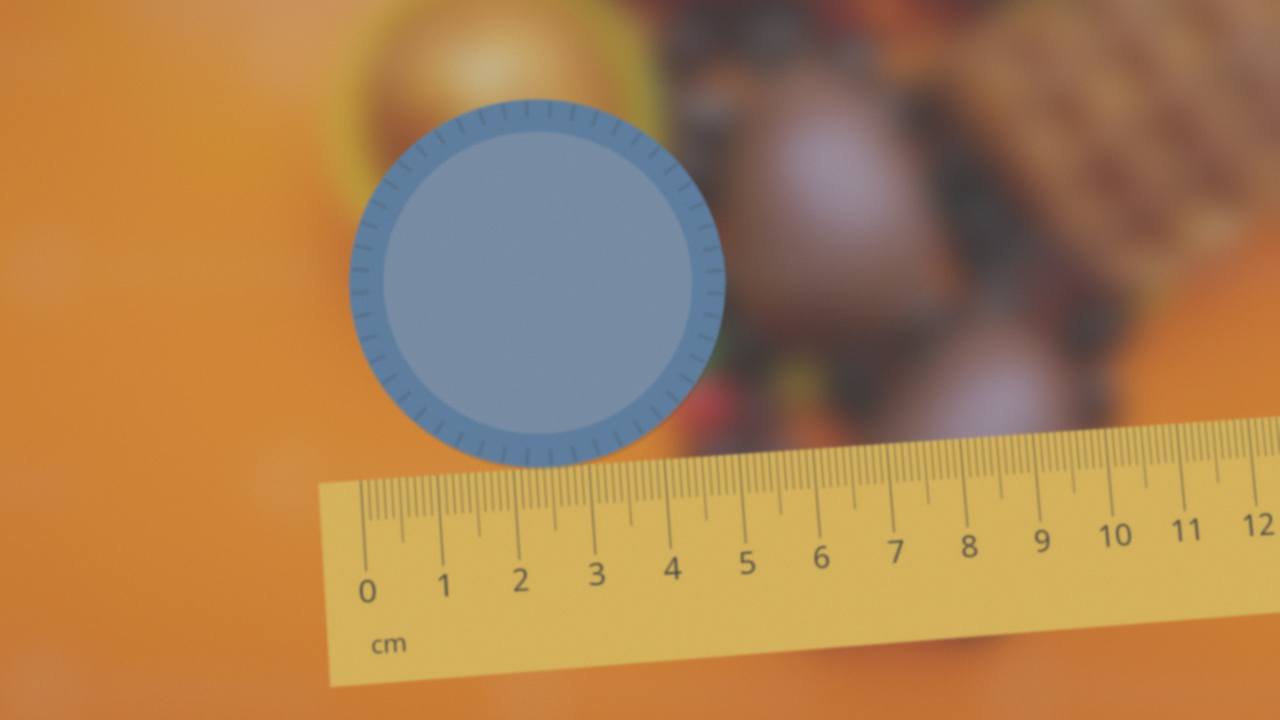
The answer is 5 cm
